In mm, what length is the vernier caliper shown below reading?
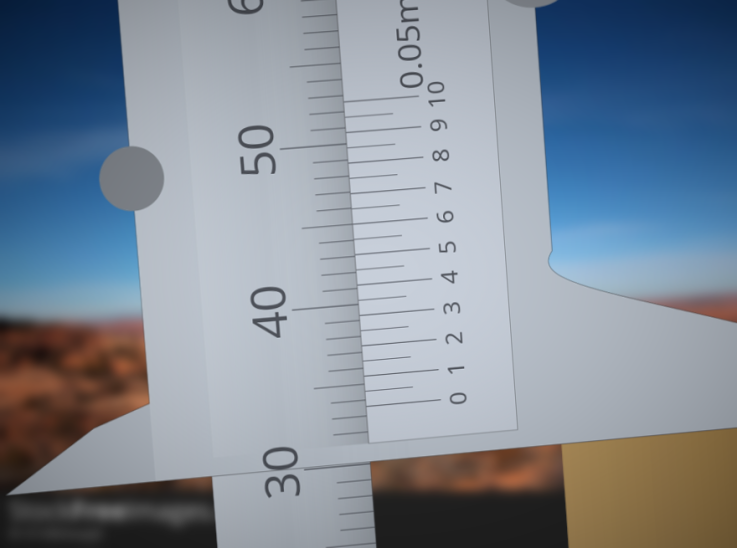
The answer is 33.6 mm
